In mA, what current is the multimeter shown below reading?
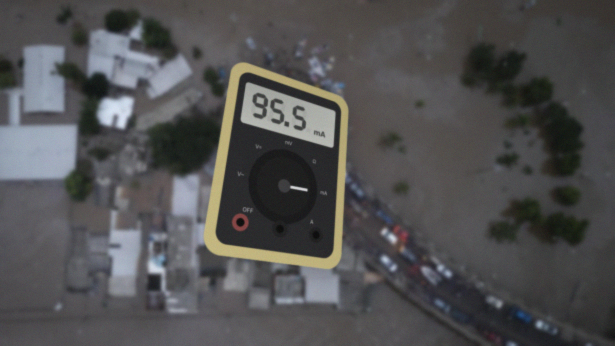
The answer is 95.5 mA
